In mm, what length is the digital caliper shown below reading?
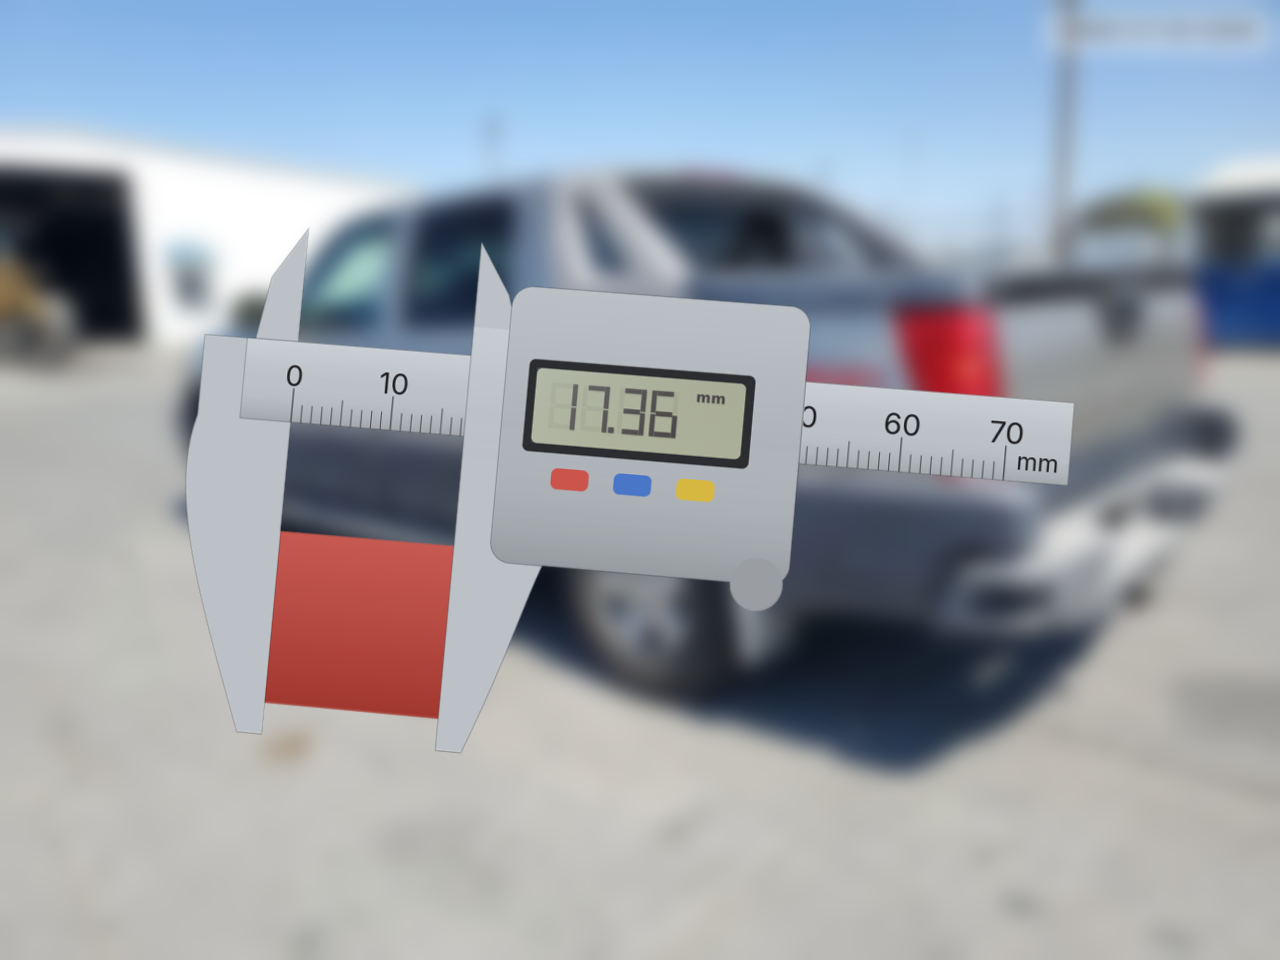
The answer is 17.36 mm
